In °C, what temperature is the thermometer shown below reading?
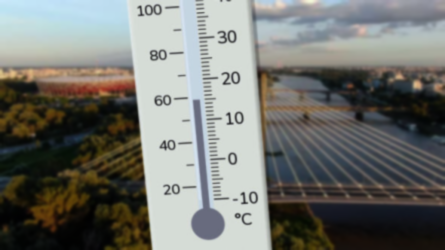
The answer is 15 °C
